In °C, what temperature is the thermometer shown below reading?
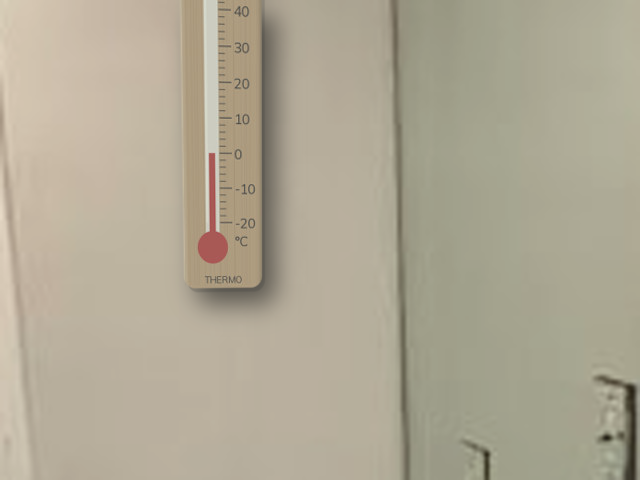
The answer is 0 °C
